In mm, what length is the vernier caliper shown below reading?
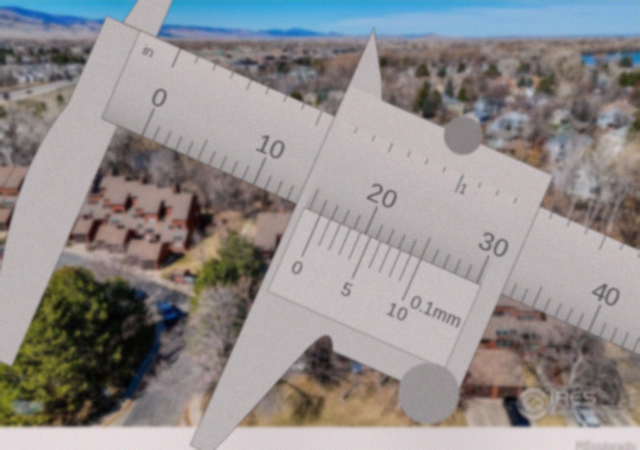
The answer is 16.0 mm
